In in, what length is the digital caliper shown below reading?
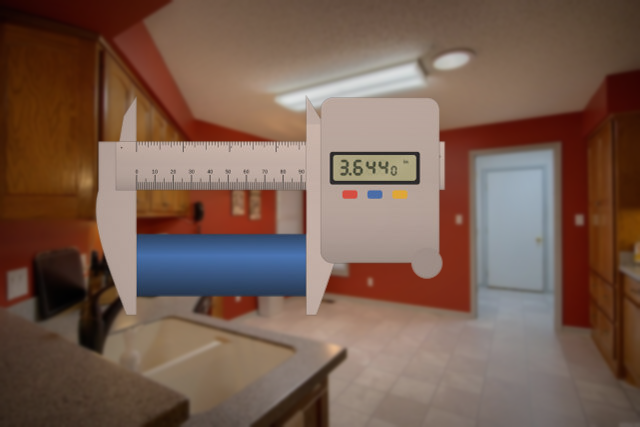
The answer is 3.6440 in
